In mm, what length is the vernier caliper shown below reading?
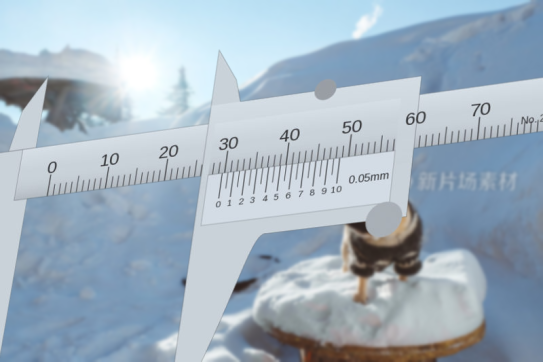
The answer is 29.6 mm
